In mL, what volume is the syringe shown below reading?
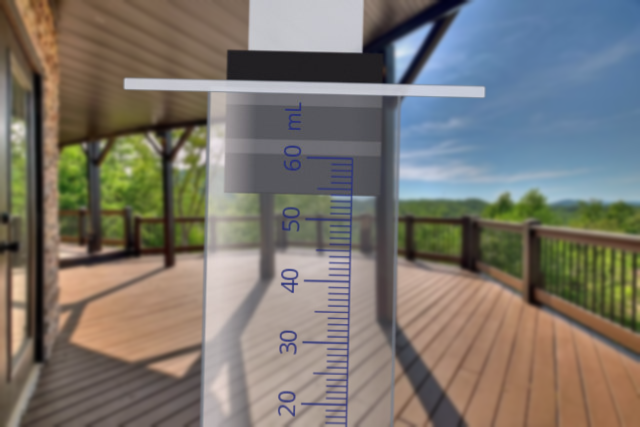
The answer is 54 mL
